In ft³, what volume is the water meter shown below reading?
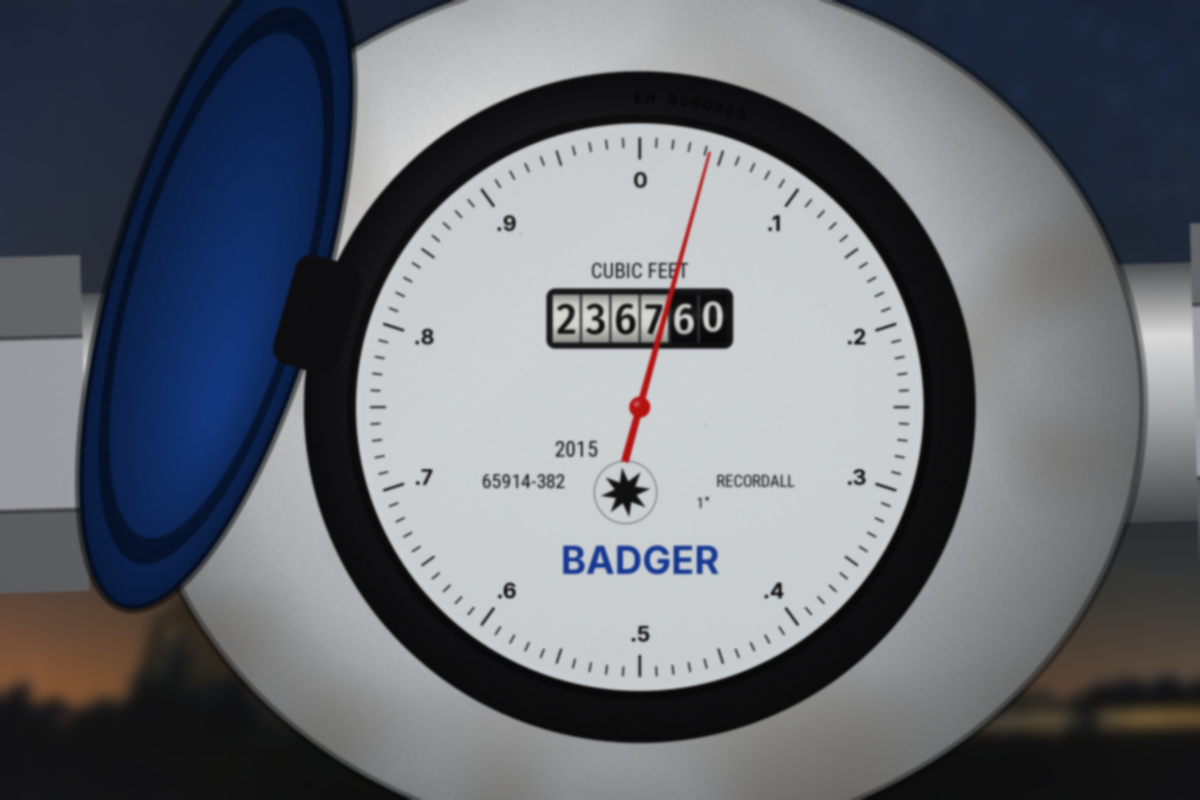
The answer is 236760.04 ft³
